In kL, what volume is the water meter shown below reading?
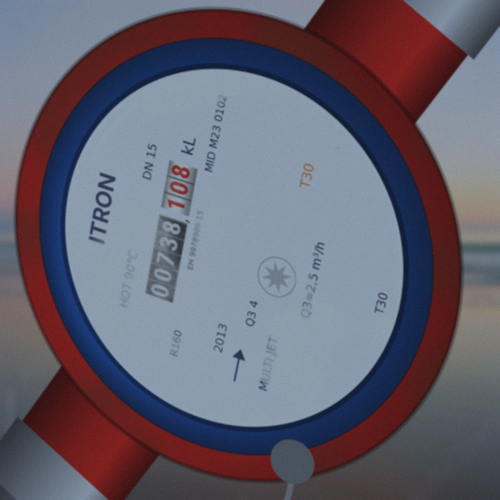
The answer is 738.108 kL
